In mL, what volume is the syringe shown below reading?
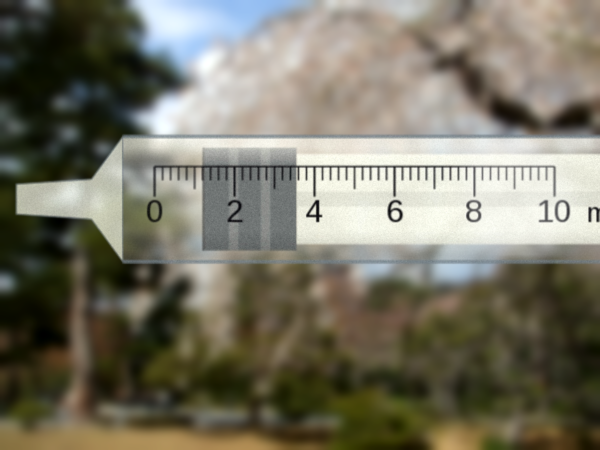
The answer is 1.2 mL
